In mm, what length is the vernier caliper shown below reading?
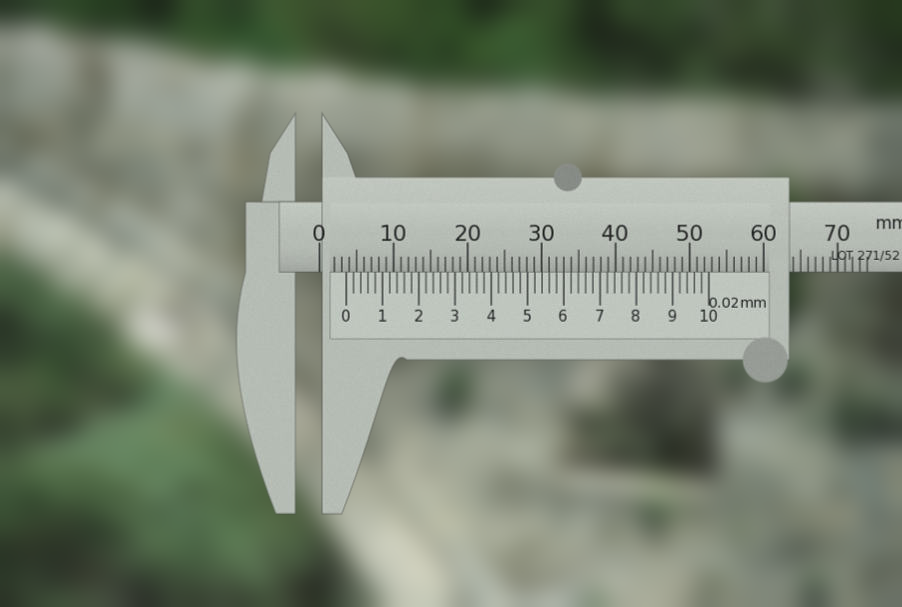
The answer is 3.6 mm
